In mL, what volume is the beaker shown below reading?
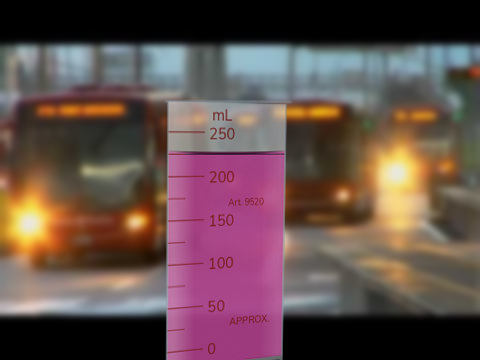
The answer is 225 mL
